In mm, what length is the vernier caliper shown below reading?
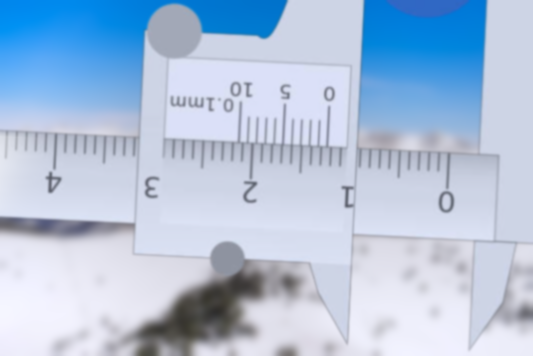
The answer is 12.4 mm
